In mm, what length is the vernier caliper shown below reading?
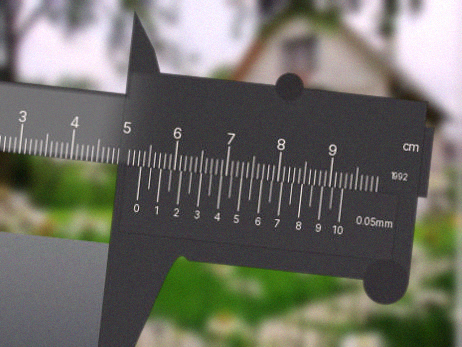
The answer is 53.5 mm
